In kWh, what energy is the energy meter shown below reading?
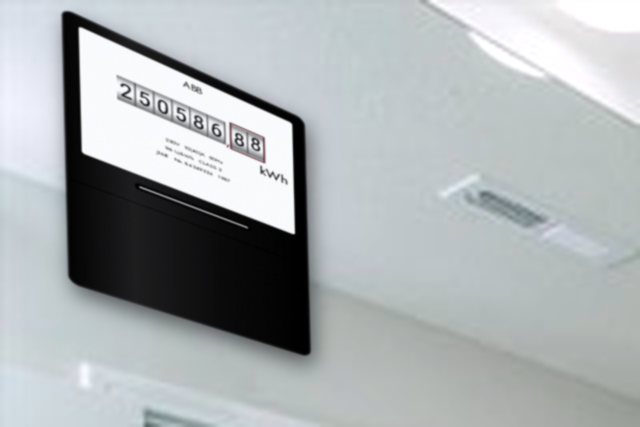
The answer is 250586.88 kWh
